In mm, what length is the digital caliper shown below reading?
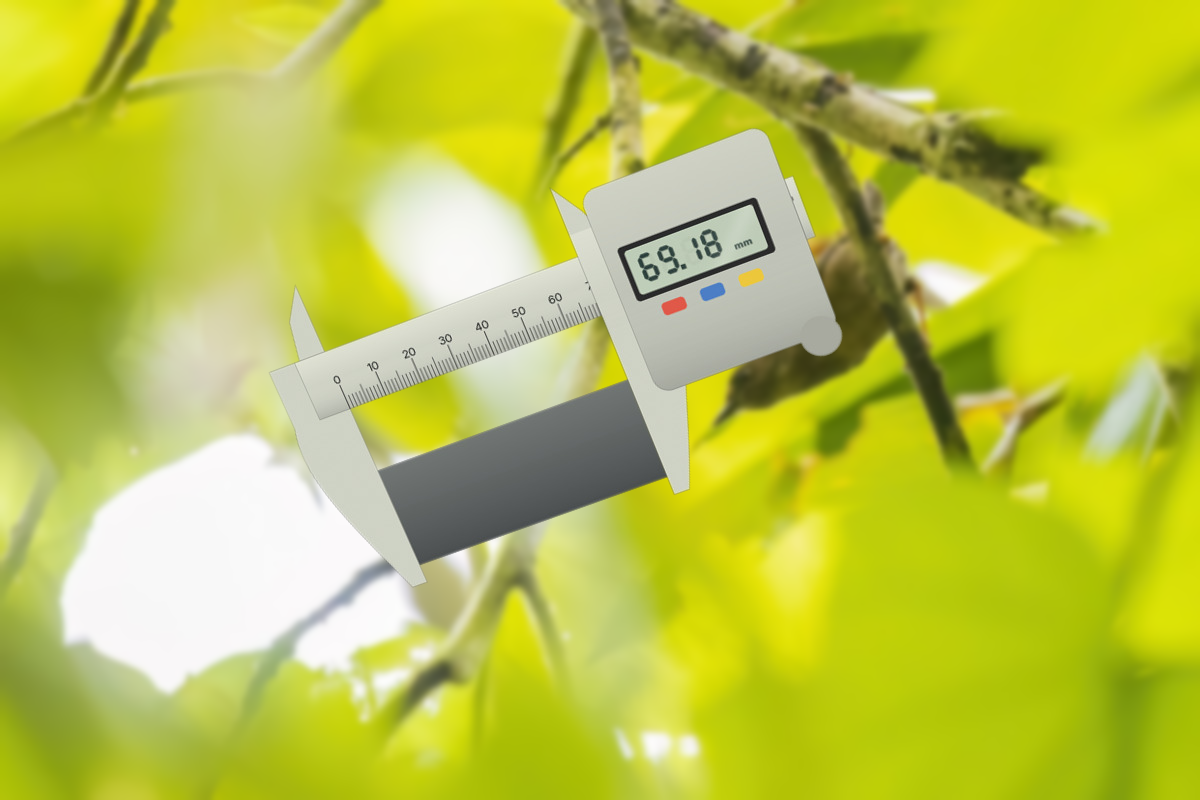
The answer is 69.18 mm
